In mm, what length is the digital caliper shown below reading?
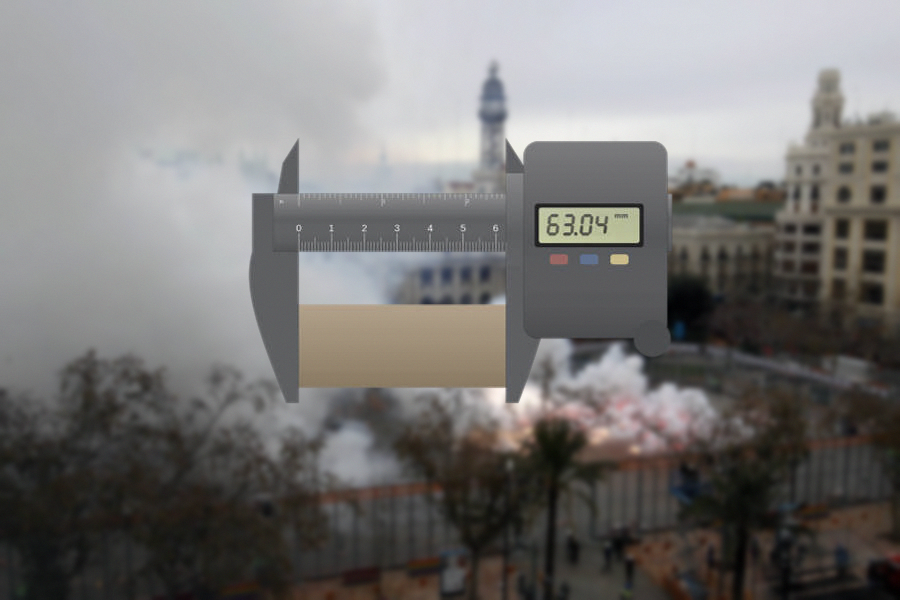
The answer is 63.04 mm
